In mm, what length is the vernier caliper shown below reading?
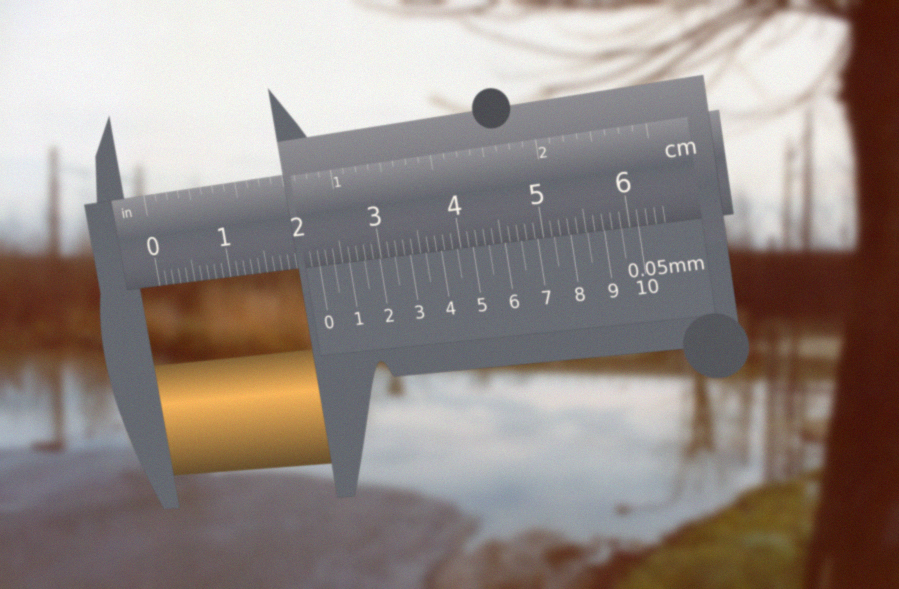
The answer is 22.0 mm
